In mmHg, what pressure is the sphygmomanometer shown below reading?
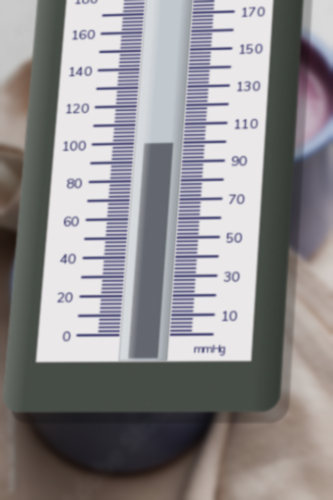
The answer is 100 mmHg
